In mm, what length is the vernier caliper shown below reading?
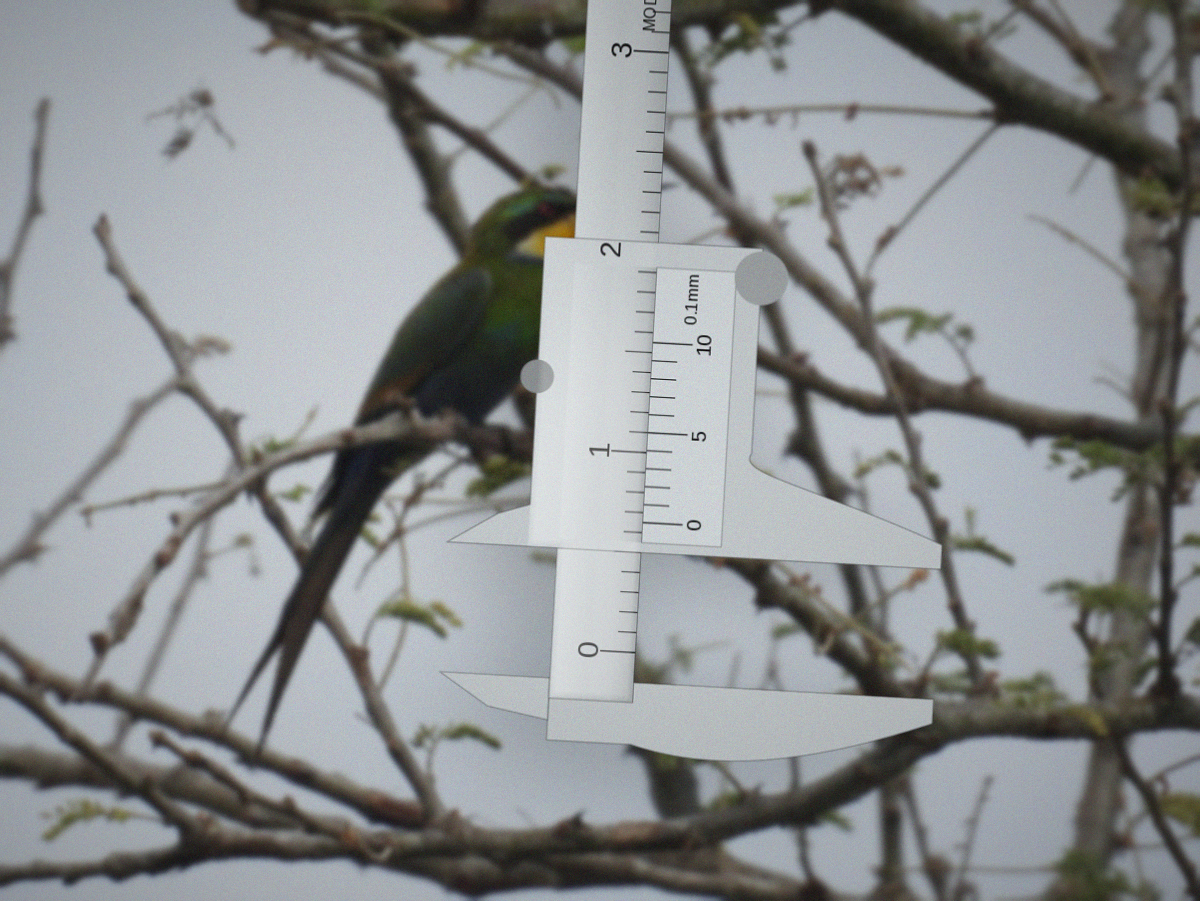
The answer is 6.5 mm
